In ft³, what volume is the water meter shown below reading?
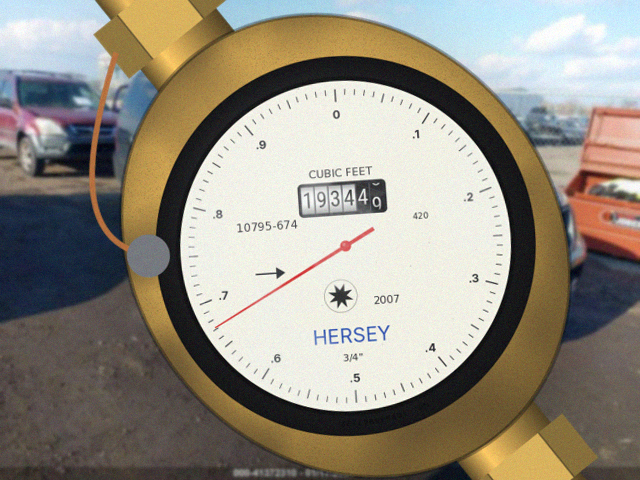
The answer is 193448.67 ft³
